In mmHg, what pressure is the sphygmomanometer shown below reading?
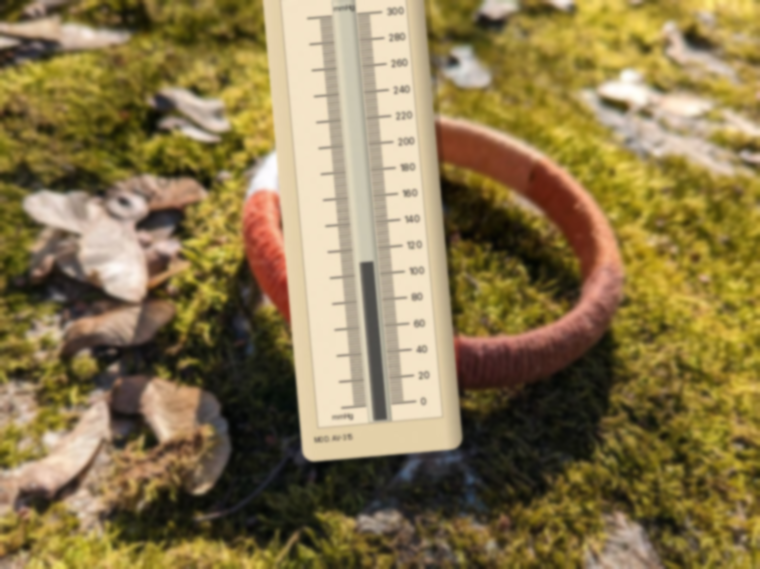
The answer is 110 mmHg
